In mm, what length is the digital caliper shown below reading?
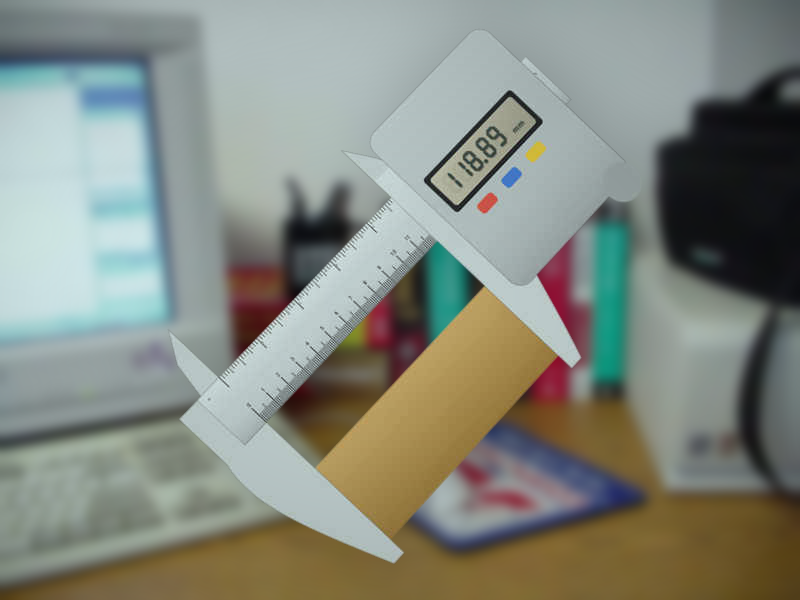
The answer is 118.89 mm
